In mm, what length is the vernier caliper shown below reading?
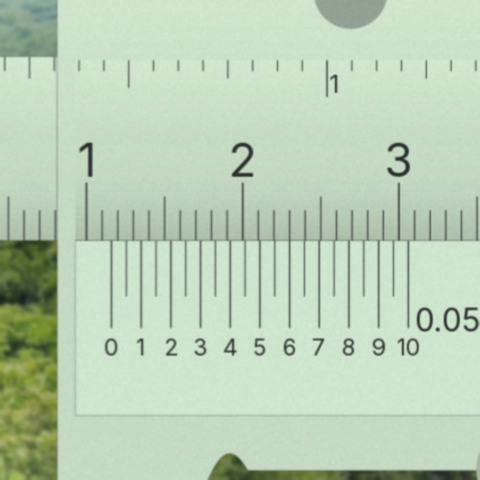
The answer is 11.6 mm
